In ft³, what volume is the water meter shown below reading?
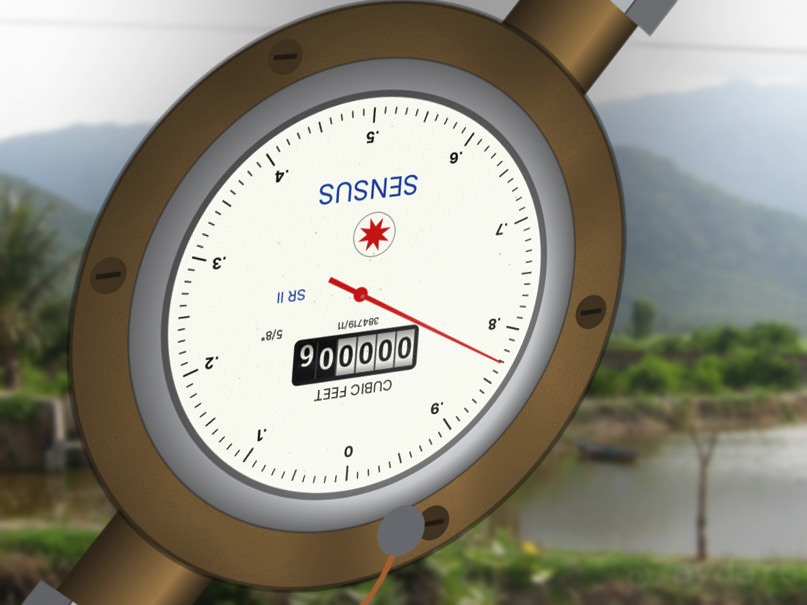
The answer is 5.83 ft³
